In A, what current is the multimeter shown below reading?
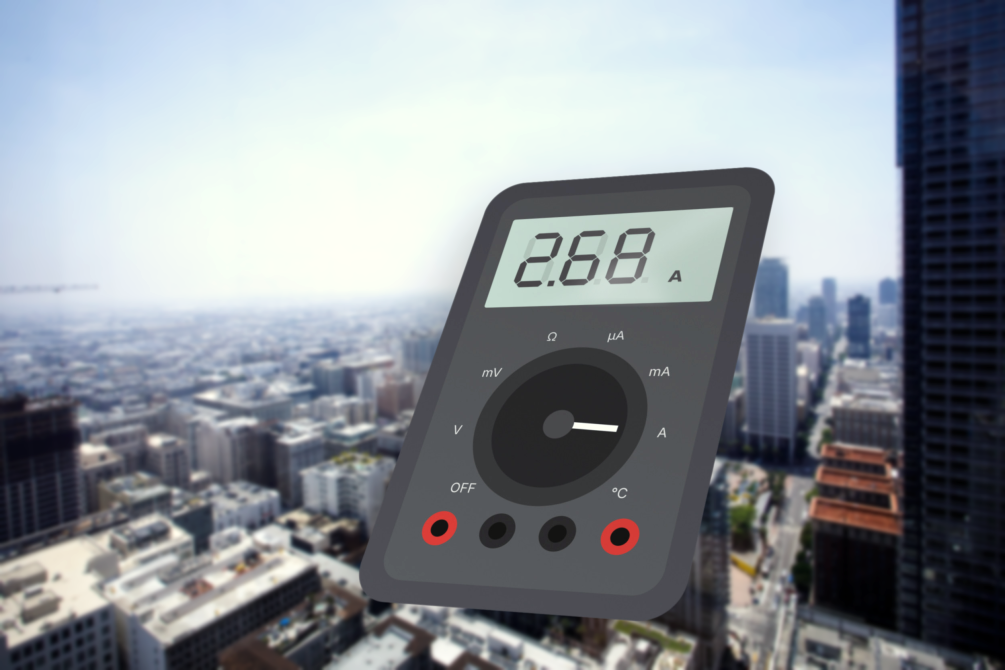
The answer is 2.68 A
